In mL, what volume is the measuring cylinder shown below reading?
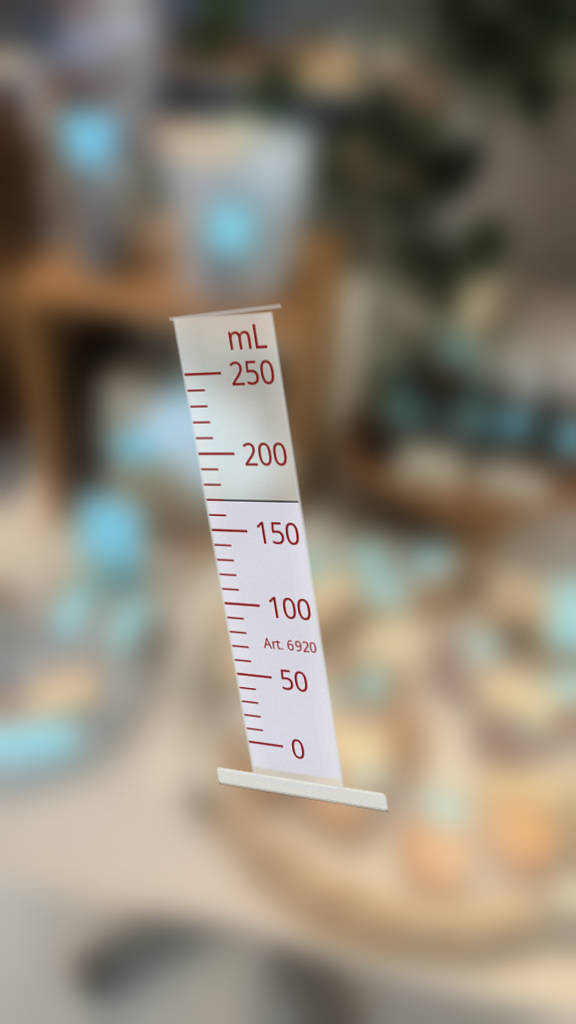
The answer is 170 mL
